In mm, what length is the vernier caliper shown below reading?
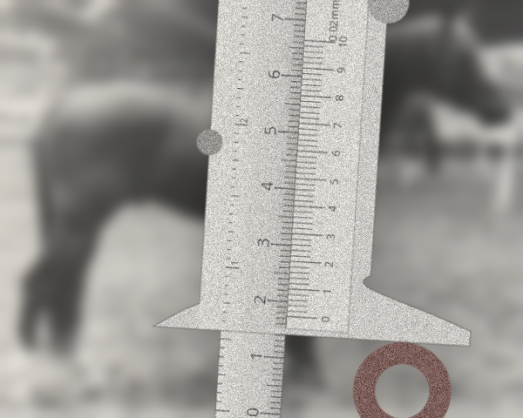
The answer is 17.4 mm
